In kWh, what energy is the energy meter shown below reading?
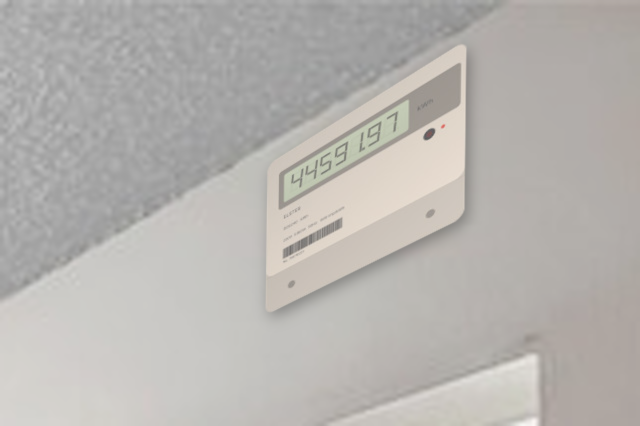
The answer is 44591.97 kWh
